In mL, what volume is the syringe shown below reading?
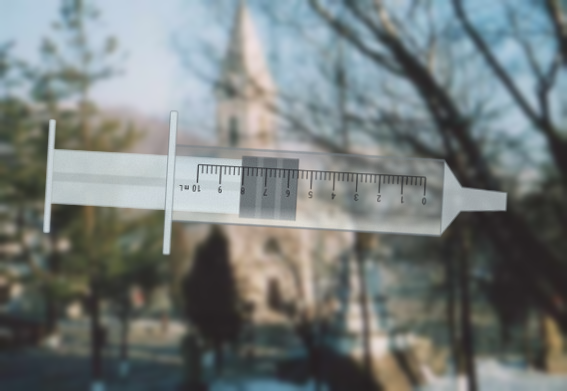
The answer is 5.6 mL
